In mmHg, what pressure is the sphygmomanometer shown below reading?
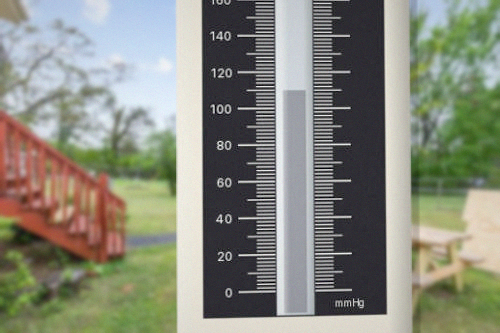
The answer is 110 mmHg
